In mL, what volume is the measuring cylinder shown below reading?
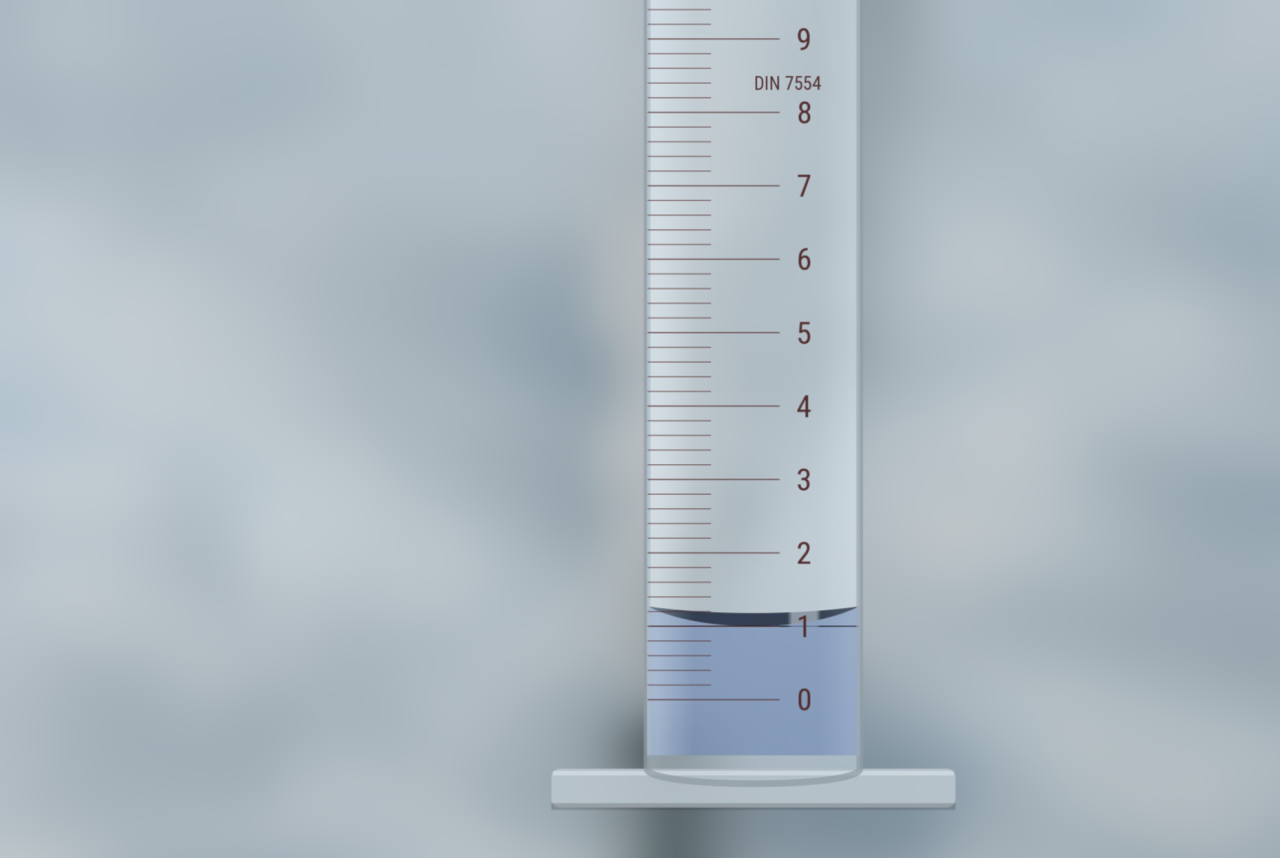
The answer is 1 mL
